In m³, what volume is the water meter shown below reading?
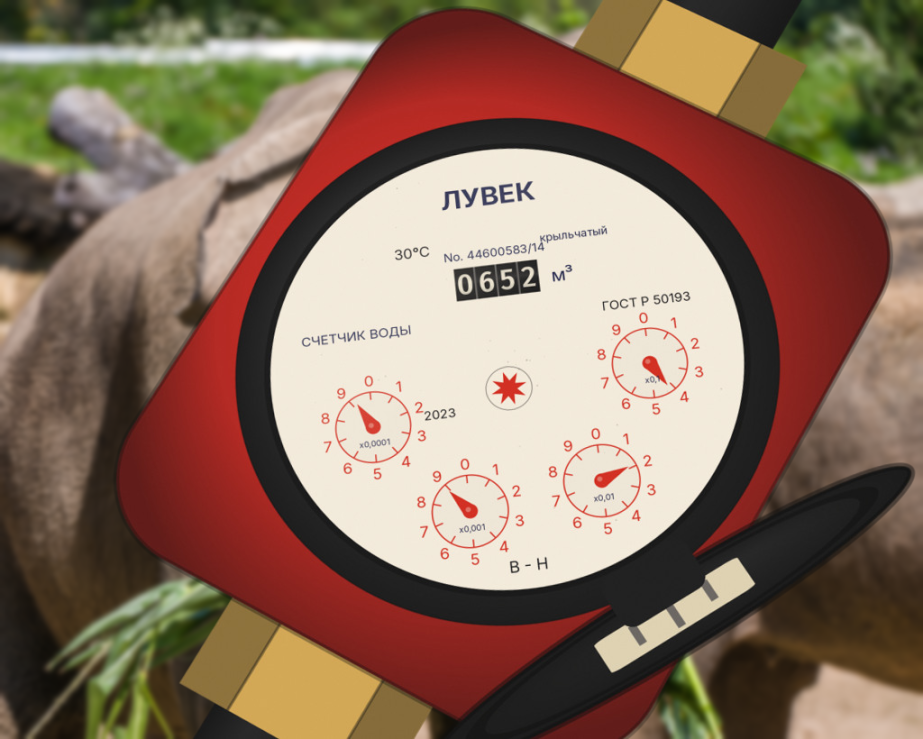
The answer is 652.4189 m³
